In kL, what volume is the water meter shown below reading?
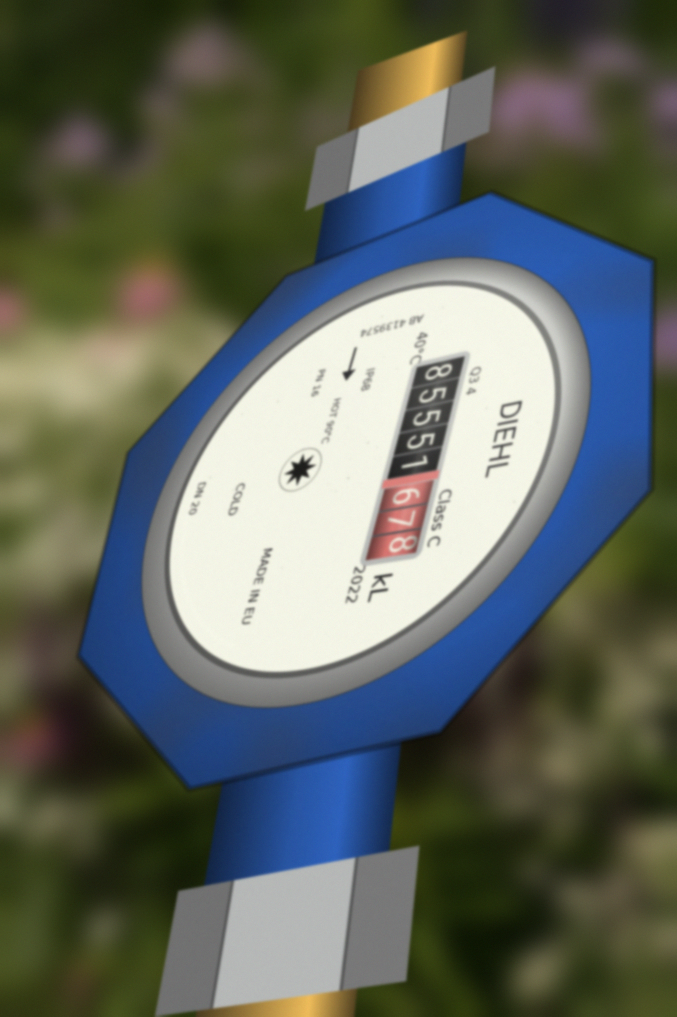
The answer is 85551.678 kL
